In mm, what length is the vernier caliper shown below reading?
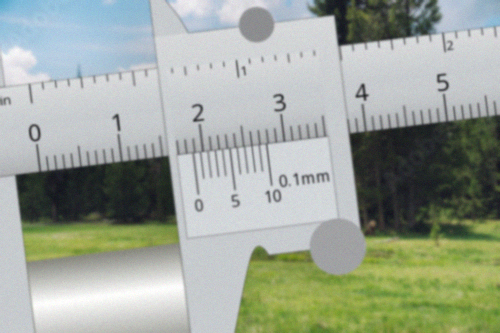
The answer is 18.8 mm
